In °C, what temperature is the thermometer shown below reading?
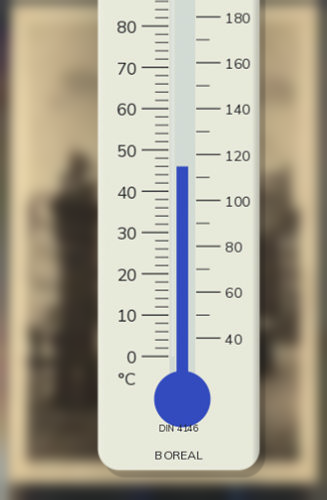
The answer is 46 °C
